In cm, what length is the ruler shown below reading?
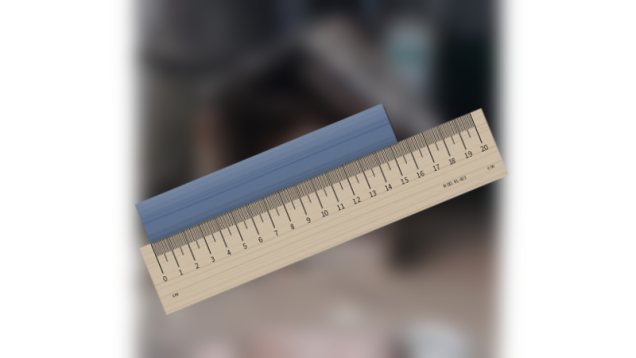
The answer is 15.5 cm
